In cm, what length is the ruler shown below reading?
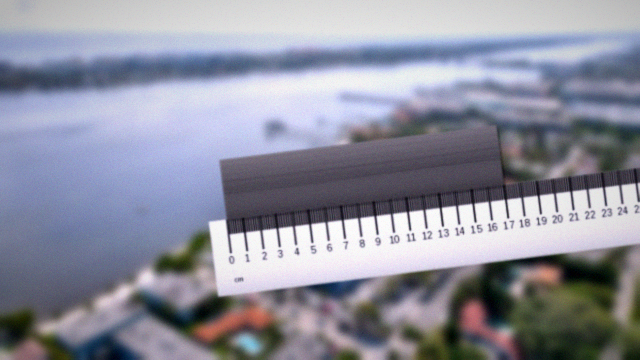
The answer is 17 cm
